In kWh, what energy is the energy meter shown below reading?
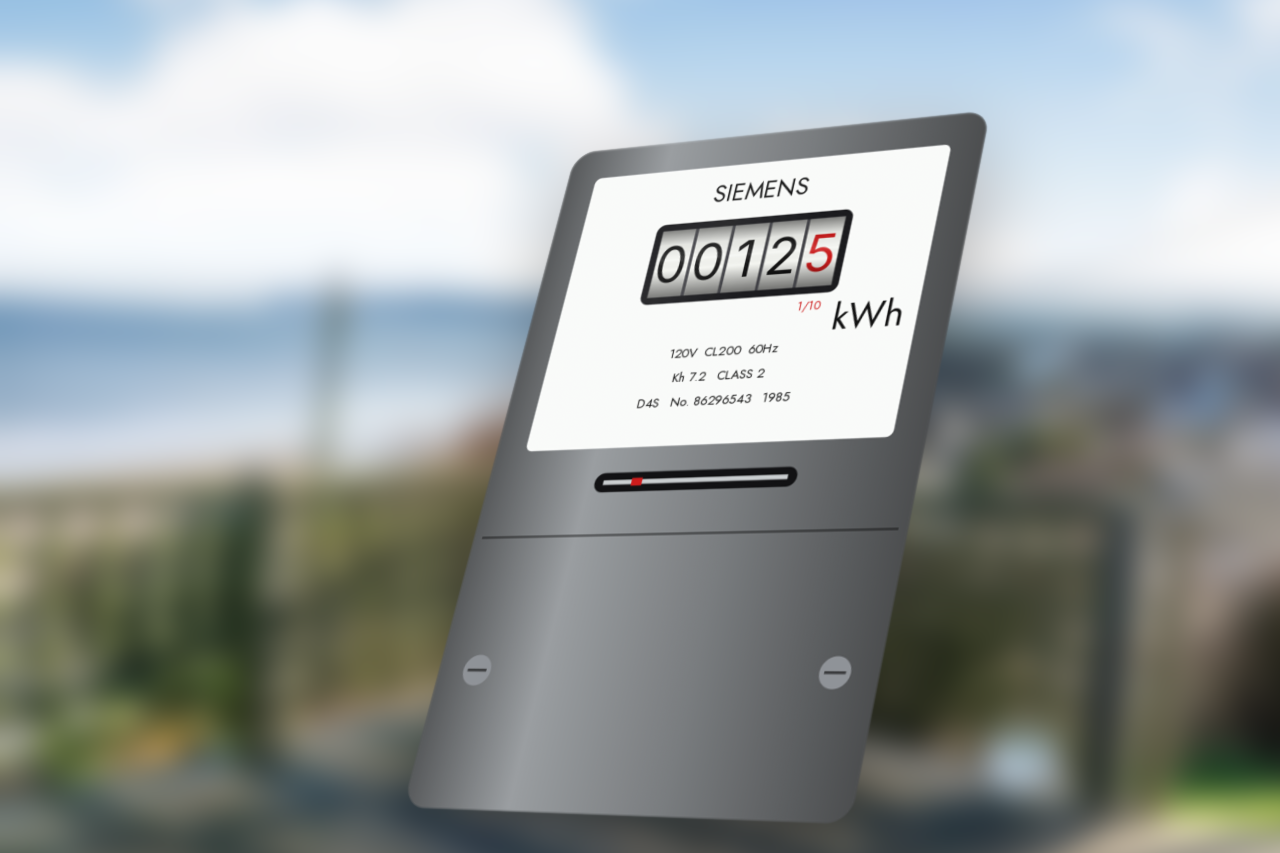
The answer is 12.5 kWh
